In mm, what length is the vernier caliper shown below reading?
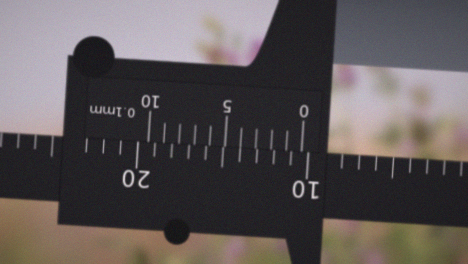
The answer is 10.4 mm
